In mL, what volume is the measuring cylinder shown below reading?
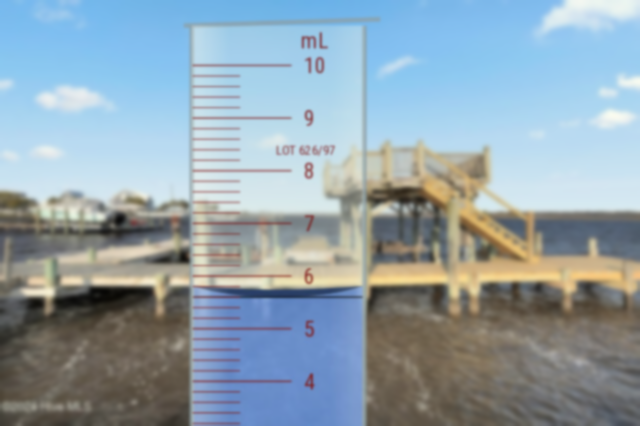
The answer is 5.6 mL
